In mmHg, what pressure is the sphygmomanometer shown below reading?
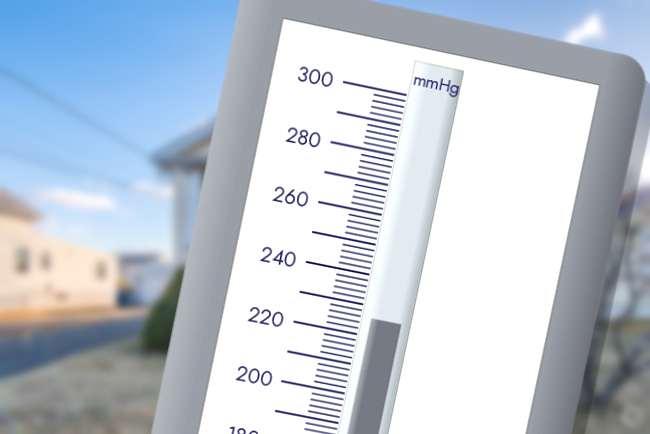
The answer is 226 mmHg
